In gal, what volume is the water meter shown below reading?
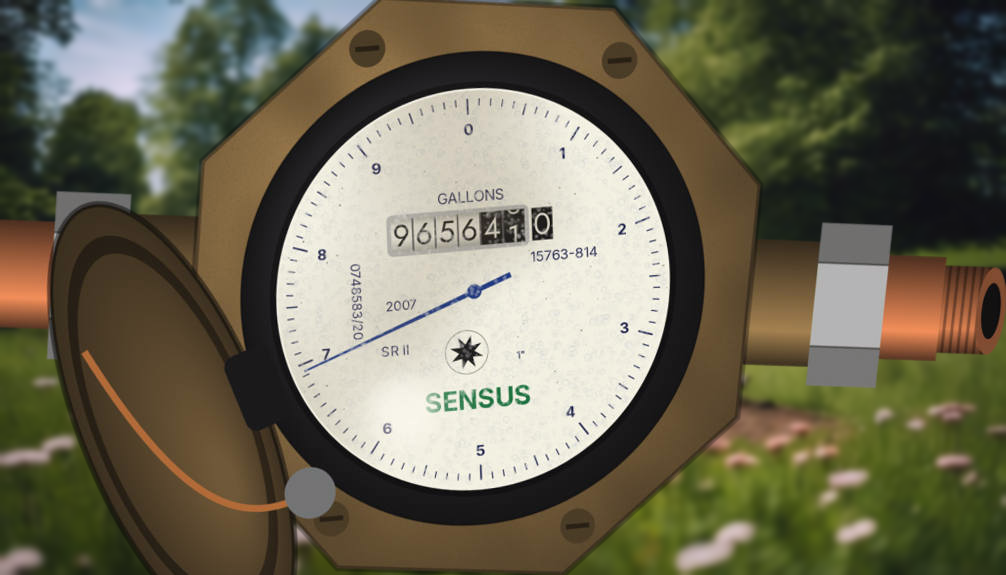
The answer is 9656406.9 gal
